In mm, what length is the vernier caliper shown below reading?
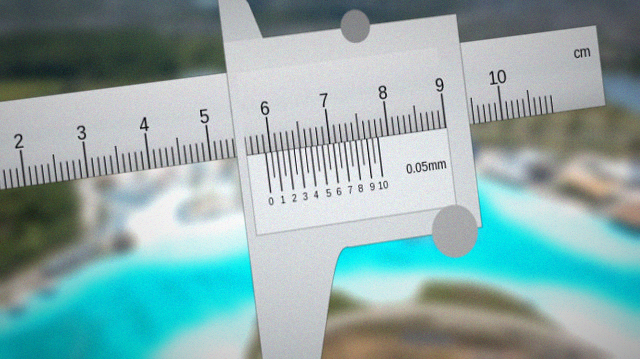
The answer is 59.2 mm
